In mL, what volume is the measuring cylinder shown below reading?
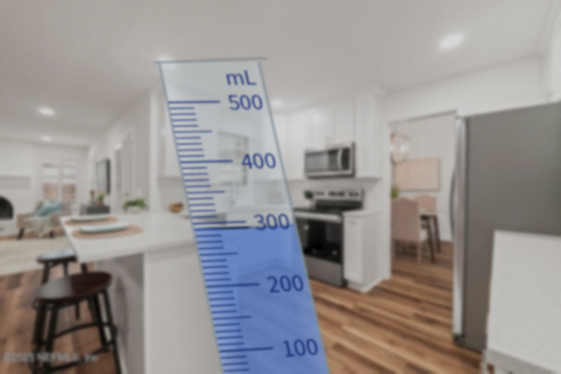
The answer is 290 mL
